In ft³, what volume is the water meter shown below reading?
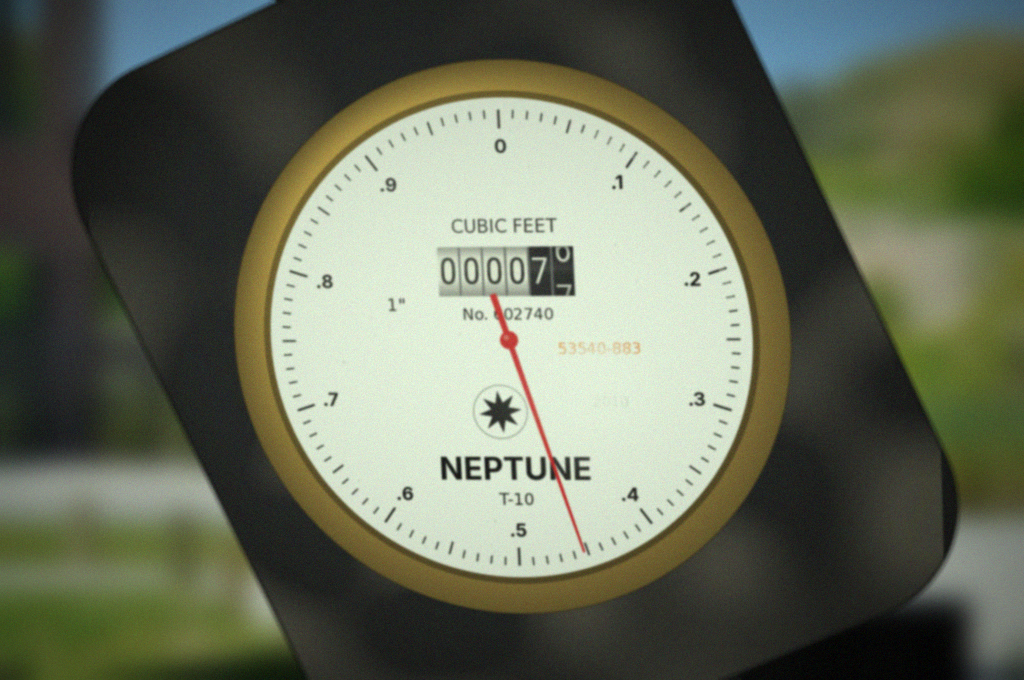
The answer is 76.45 ft³
